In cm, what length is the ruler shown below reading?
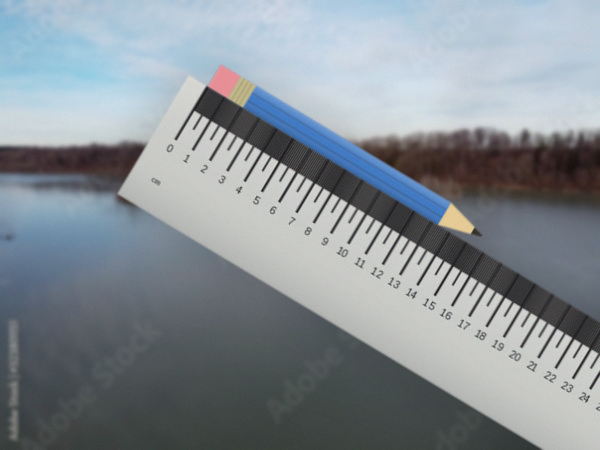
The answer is 15.5 cm
